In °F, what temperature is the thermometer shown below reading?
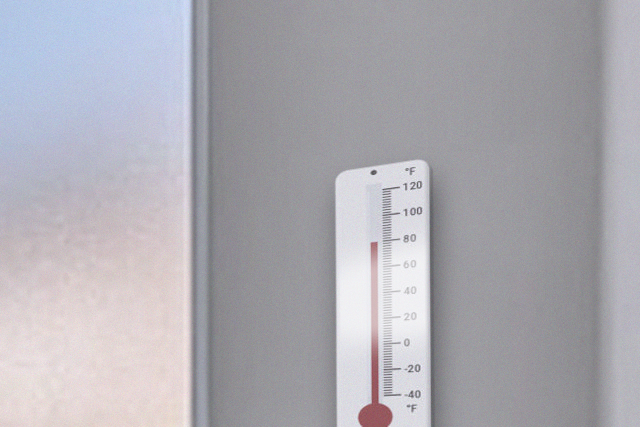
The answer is 80 °F
